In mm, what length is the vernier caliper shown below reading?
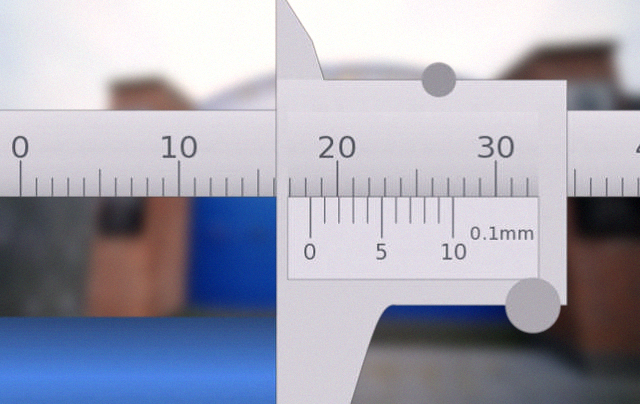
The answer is 18.3 mm
